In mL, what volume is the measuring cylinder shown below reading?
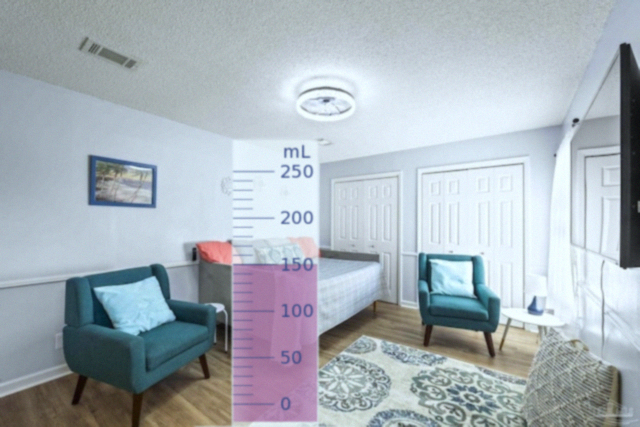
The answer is 150 mL
